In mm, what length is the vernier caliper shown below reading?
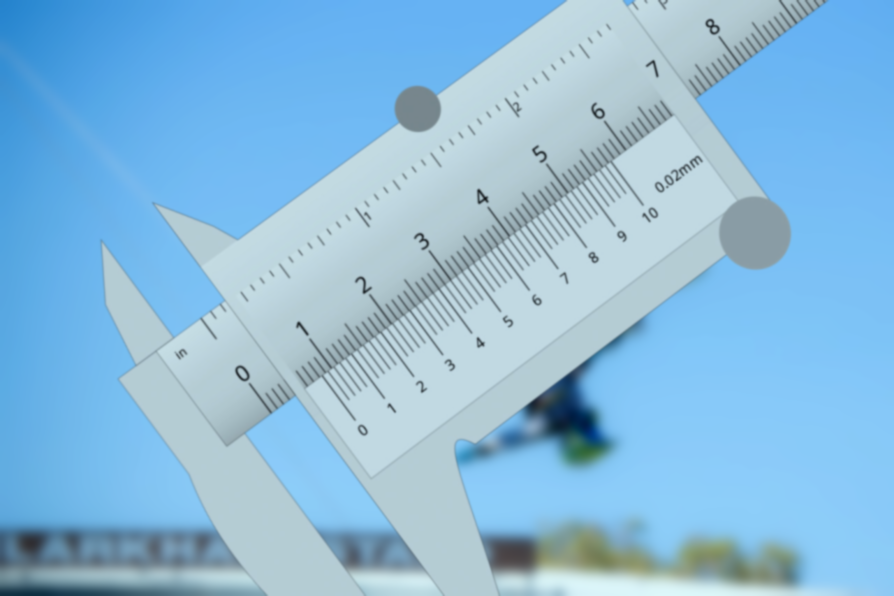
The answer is 8.4 mm
